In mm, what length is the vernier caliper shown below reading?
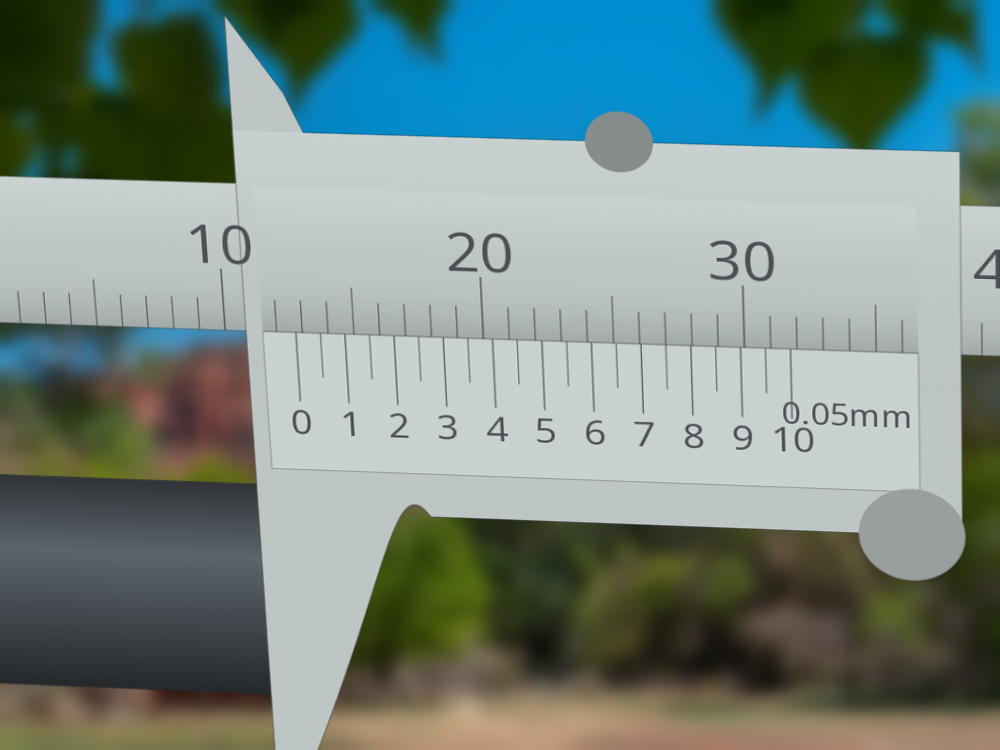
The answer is 12.75 mm
